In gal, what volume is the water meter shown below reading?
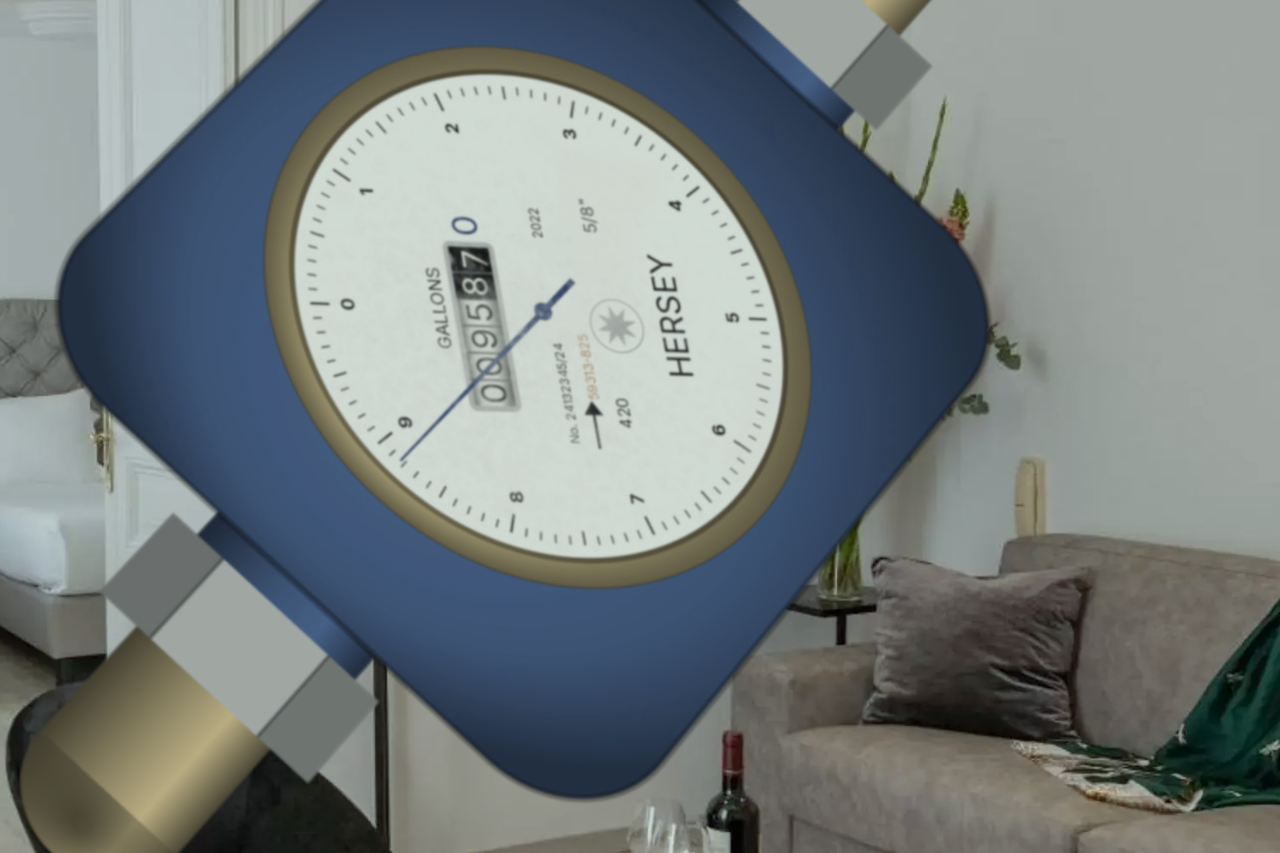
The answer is 95868.8 gal
